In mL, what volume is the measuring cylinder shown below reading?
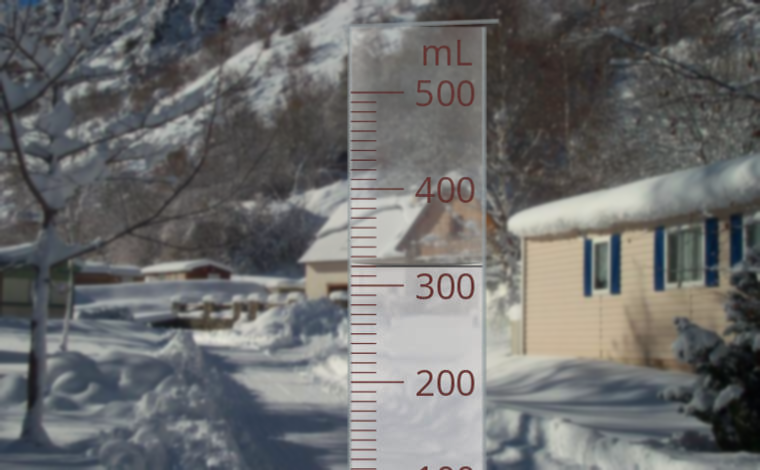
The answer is 320 mL
